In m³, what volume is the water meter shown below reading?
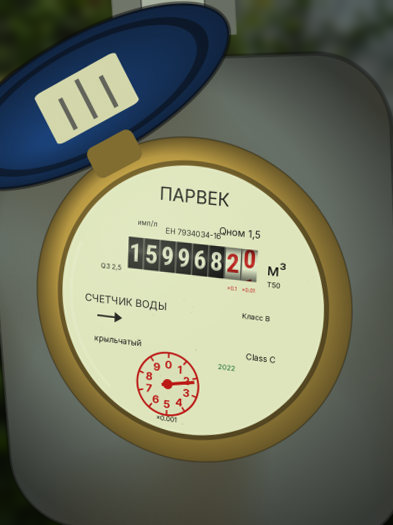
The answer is 159968.202 m³
